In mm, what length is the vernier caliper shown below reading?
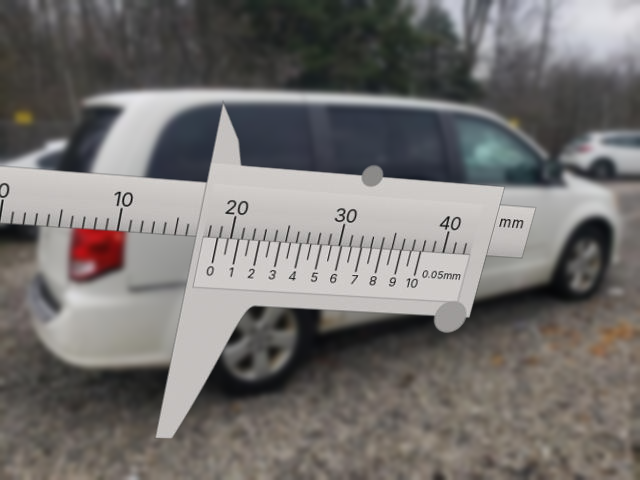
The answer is 18.8 mm
